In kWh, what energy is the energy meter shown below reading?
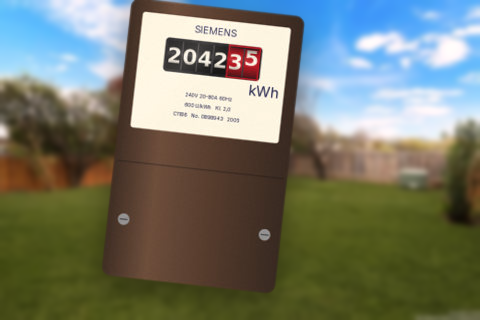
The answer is 2042.35 kWh
